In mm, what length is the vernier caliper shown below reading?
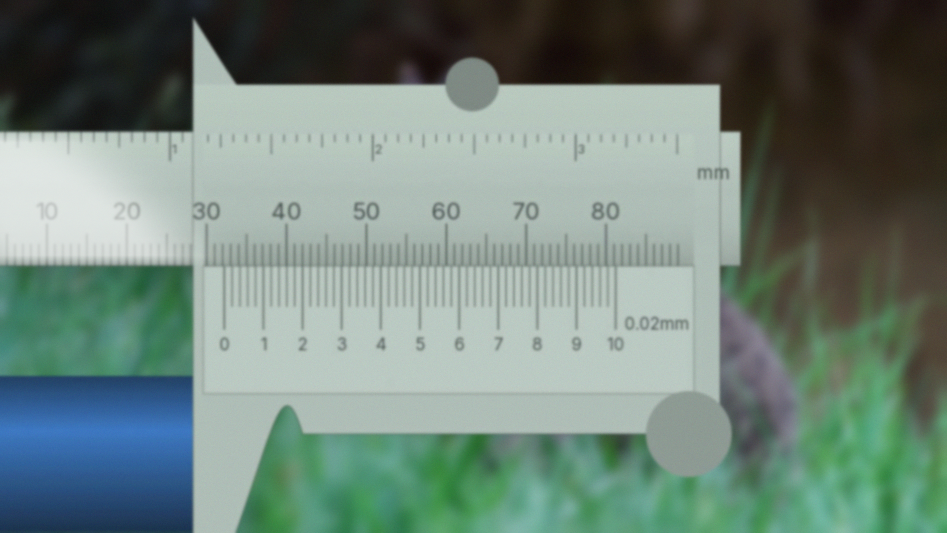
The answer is 32.2 mm
